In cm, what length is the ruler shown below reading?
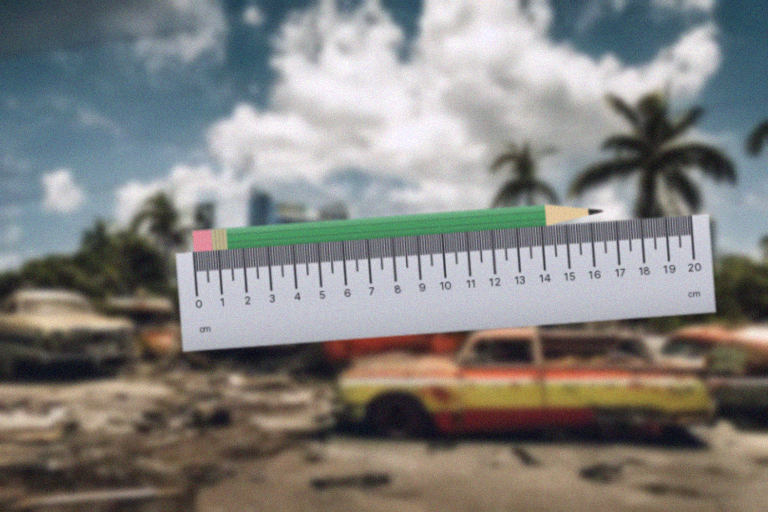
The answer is 16.5 cm
